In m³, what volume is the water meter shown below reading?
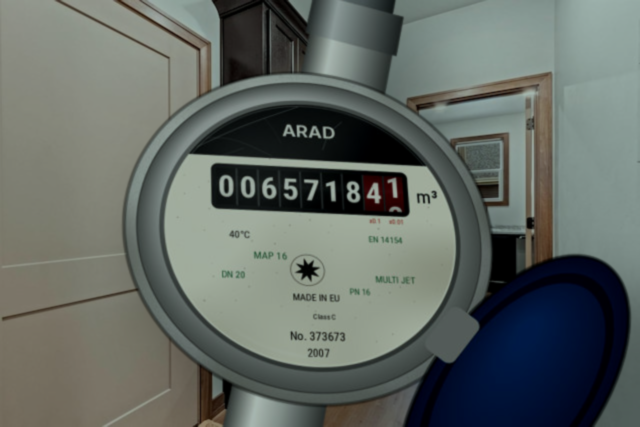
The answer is 65718.41 m³
